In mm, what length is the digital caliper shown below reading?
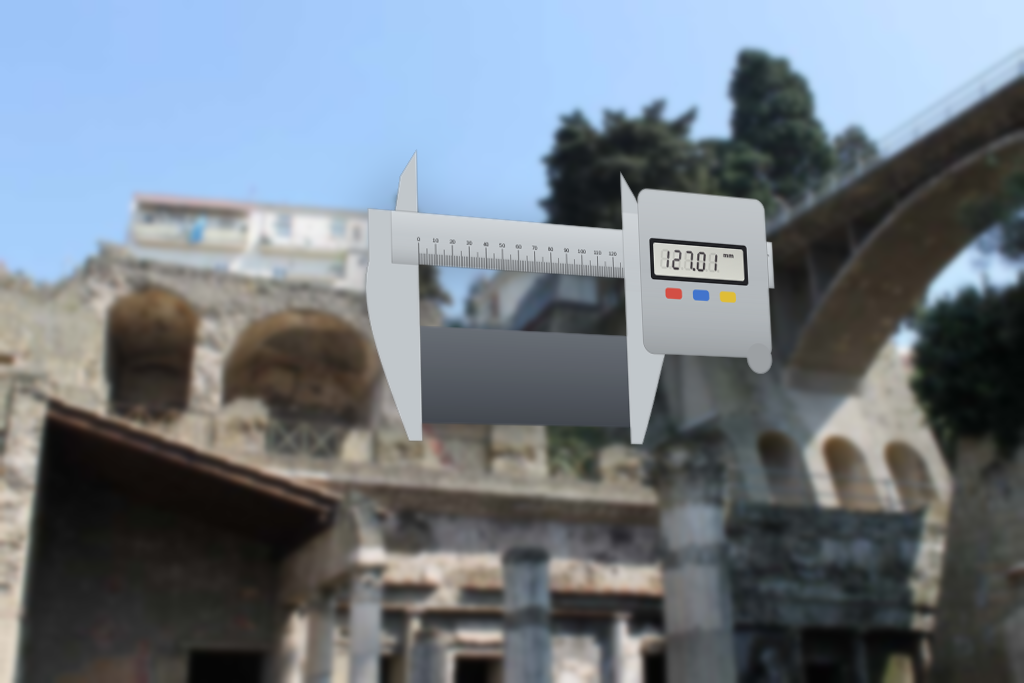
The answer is 127.01 mm
